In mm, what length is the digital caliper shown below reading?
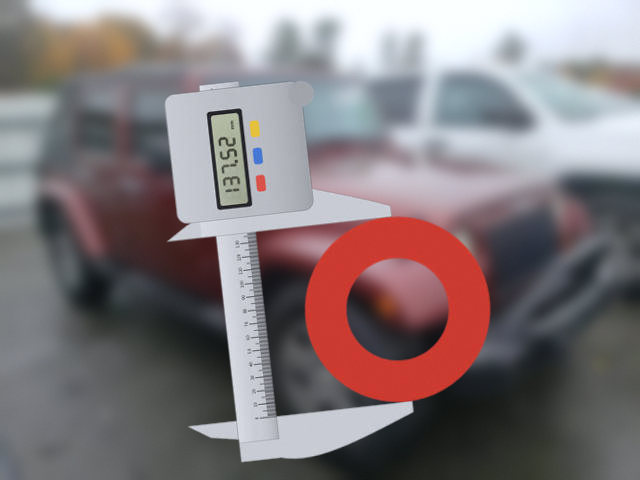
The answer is 137.52 mm
